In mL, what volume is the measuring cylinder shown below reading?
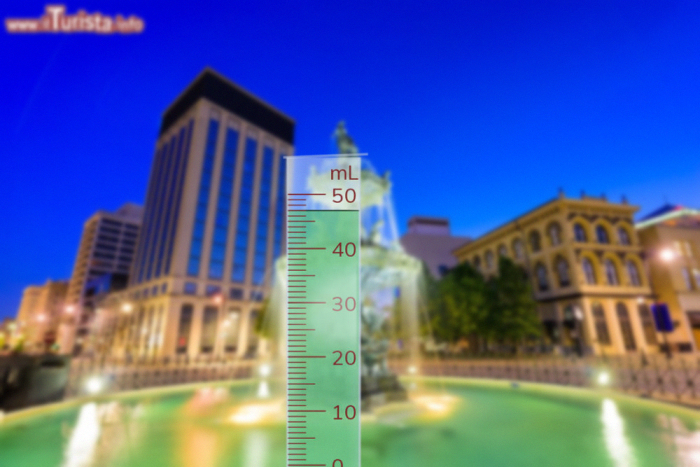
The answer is 47 mL
